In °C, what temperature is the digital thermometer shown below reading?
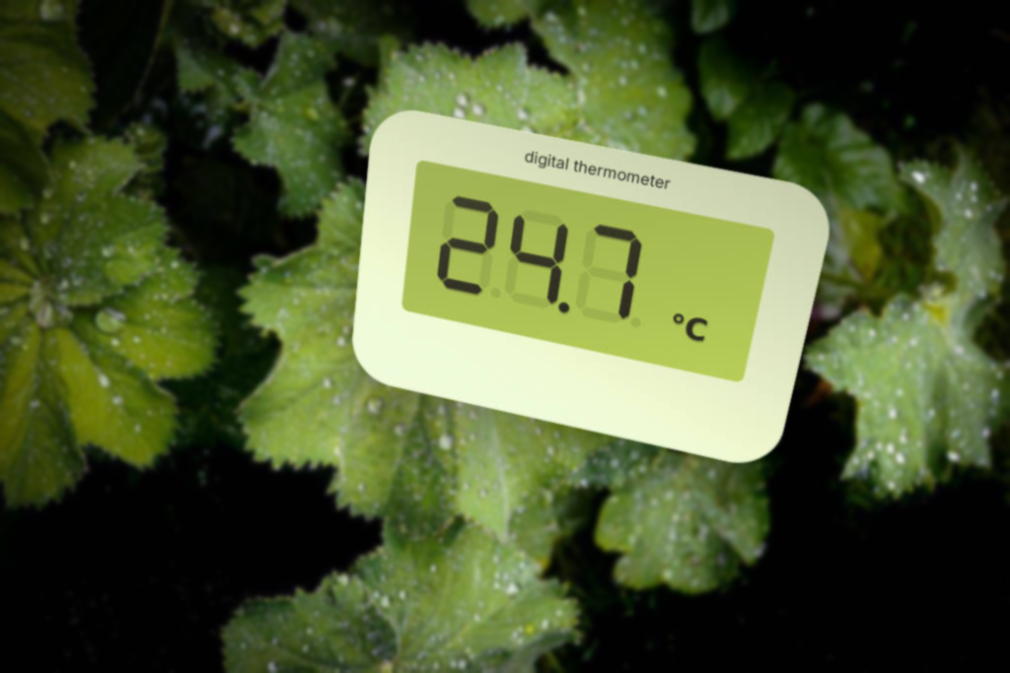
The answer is 24.7 °C
